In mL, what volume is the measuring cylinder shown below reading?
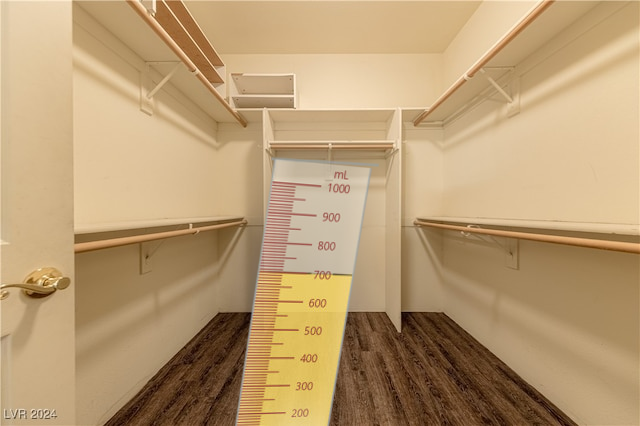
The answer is 700 mL
